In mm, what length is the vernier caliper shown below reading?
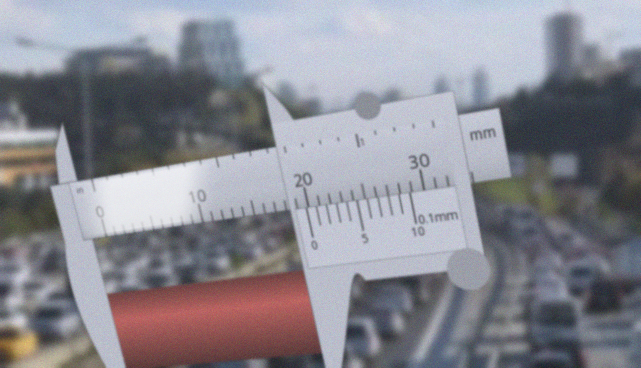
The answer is 19.8 mm
